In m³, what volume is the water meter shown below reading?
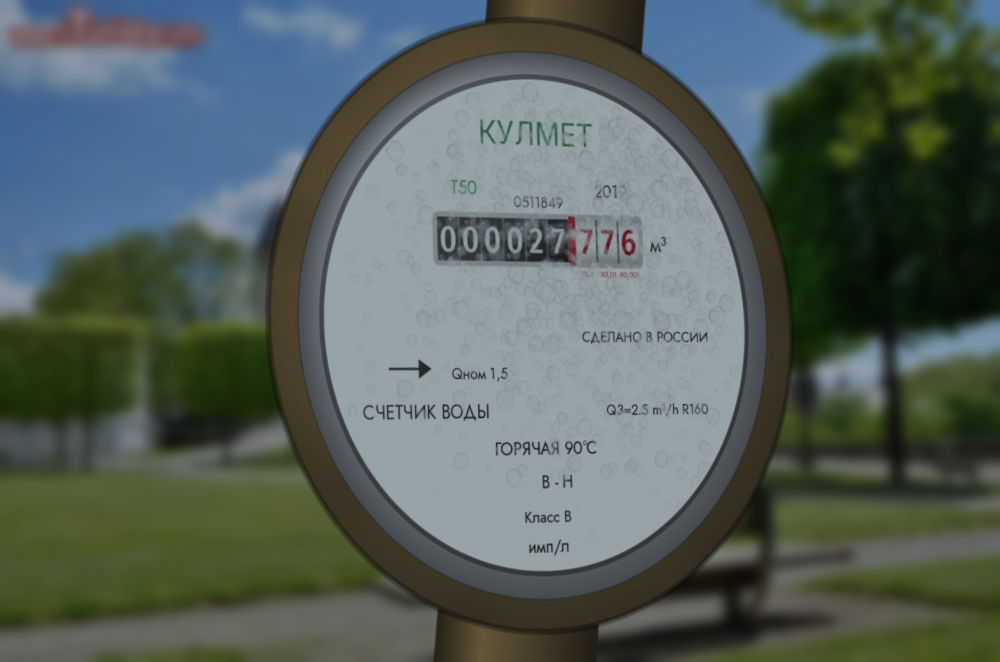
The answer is 27.776 m³
